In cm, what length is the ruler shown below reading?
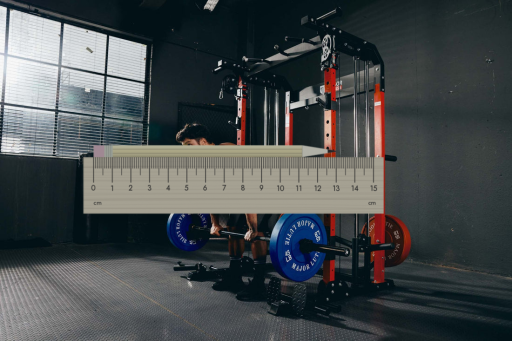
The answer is 13 cm
